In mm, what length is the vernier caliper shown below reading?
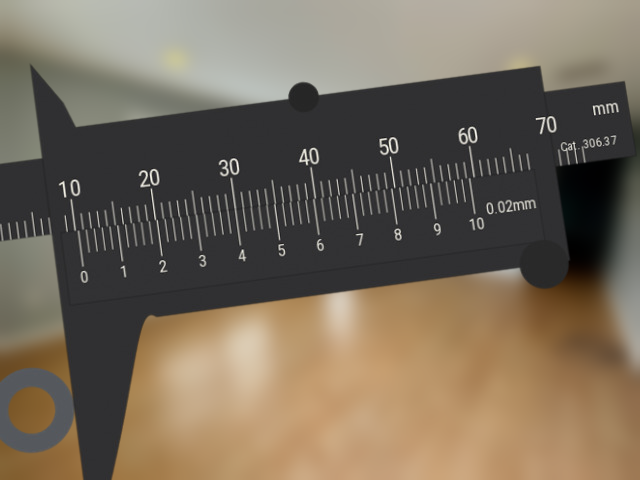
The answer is 10.4 mm
